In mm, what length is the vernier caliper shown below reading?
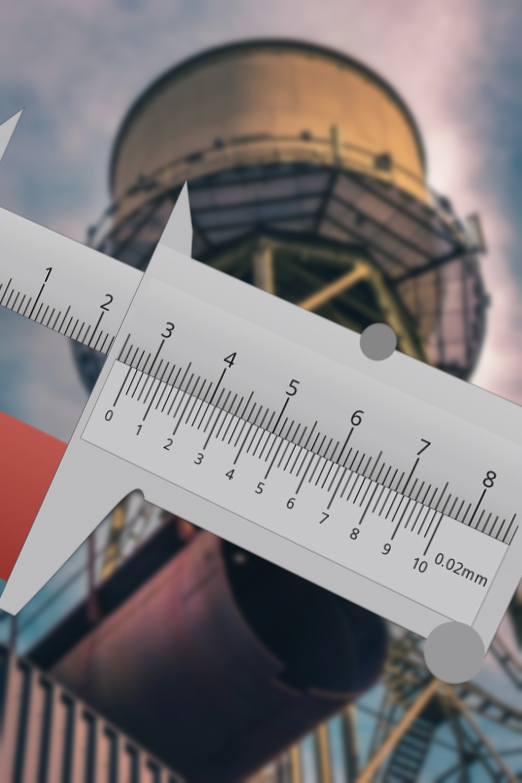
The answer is 27.2 mm
